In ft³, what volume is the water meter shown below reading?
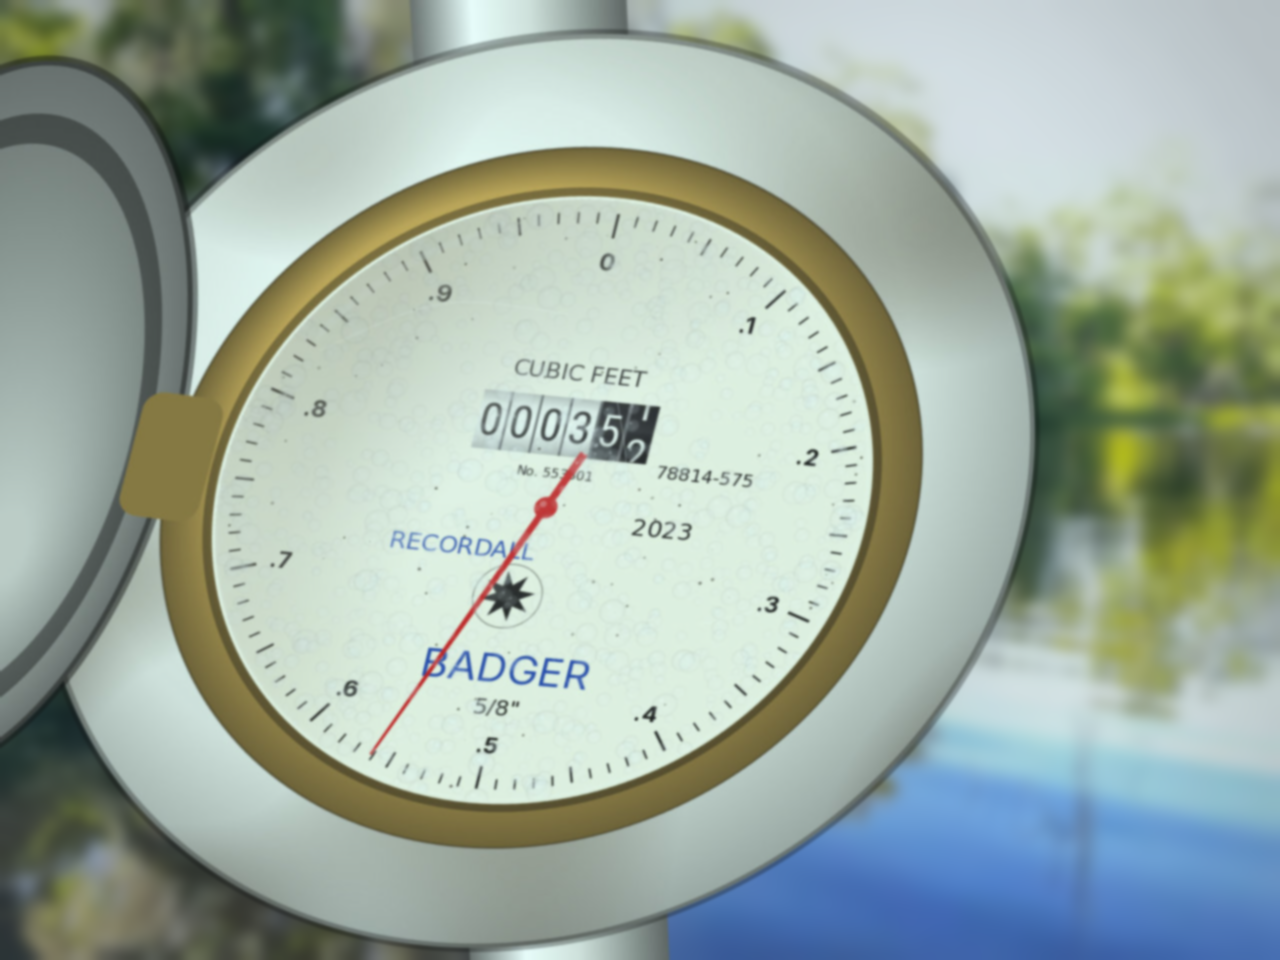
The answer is 351.56 ft³
